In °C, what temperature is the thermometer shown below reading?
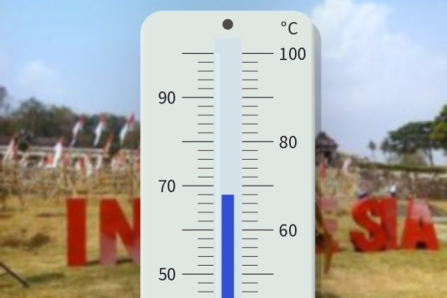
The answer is 68 °C
